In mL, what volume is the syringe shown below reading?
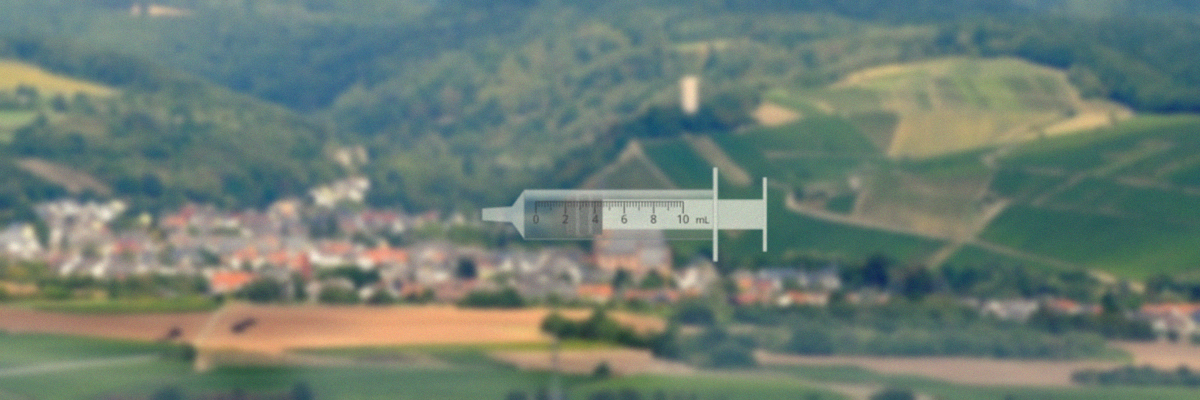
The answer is 2 mL
